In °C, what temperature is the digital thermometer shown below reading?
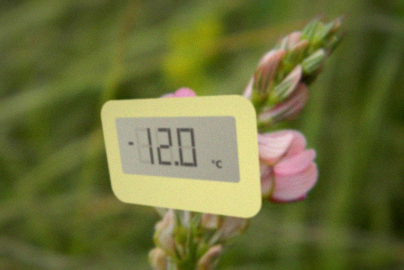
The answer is -12.0 °C
